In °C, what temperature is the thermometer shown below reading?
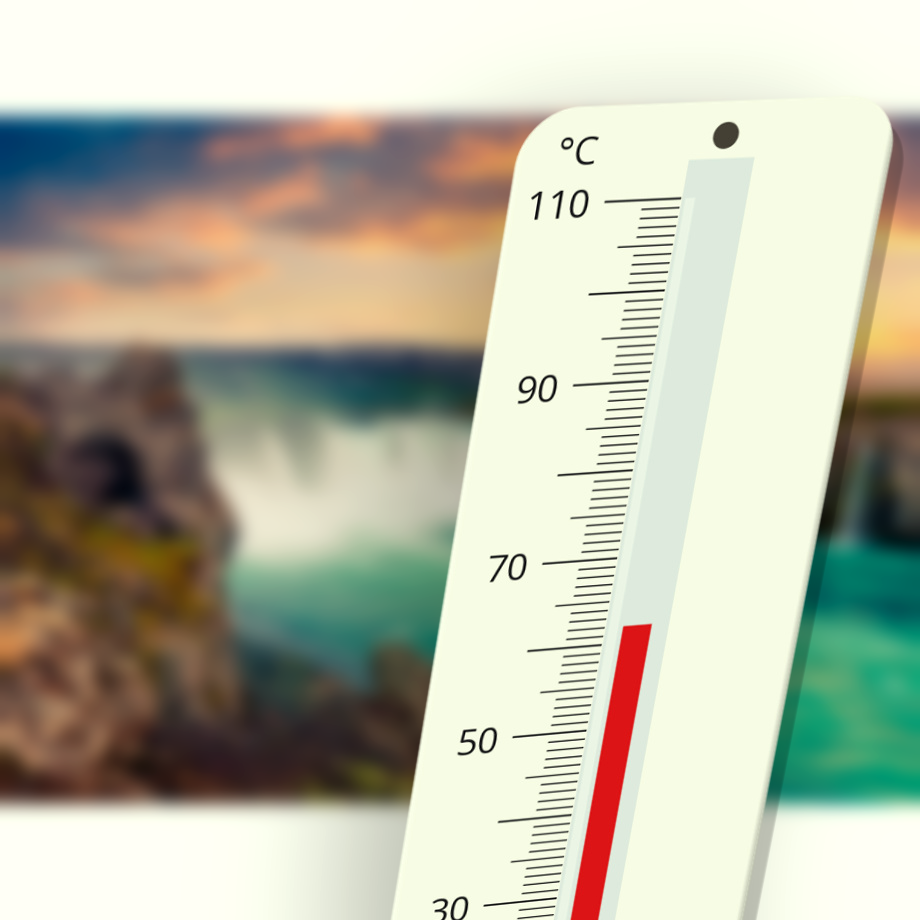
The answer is 62 °C
